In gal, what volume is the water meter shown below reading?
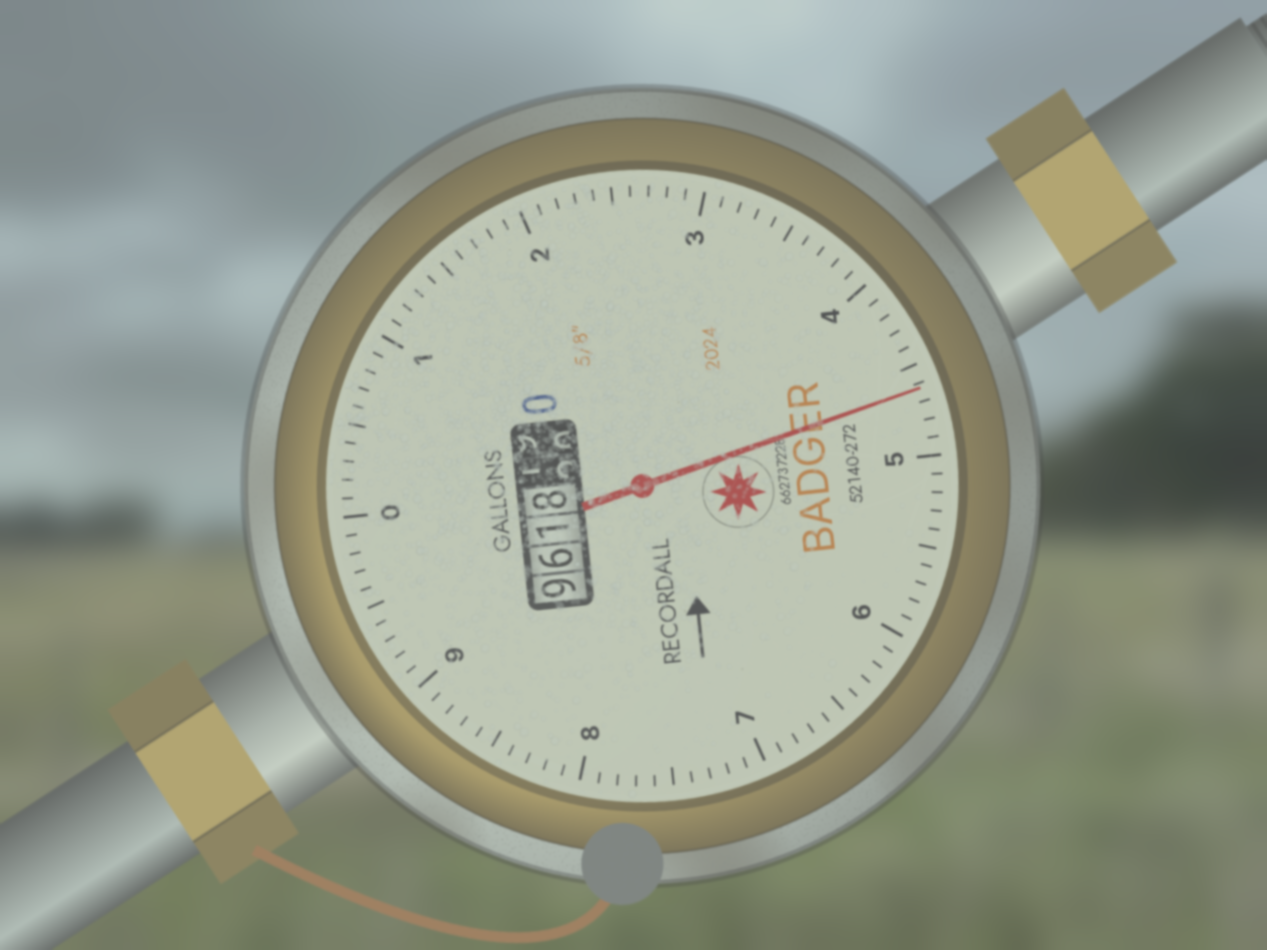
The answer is 9618194.6 gal
